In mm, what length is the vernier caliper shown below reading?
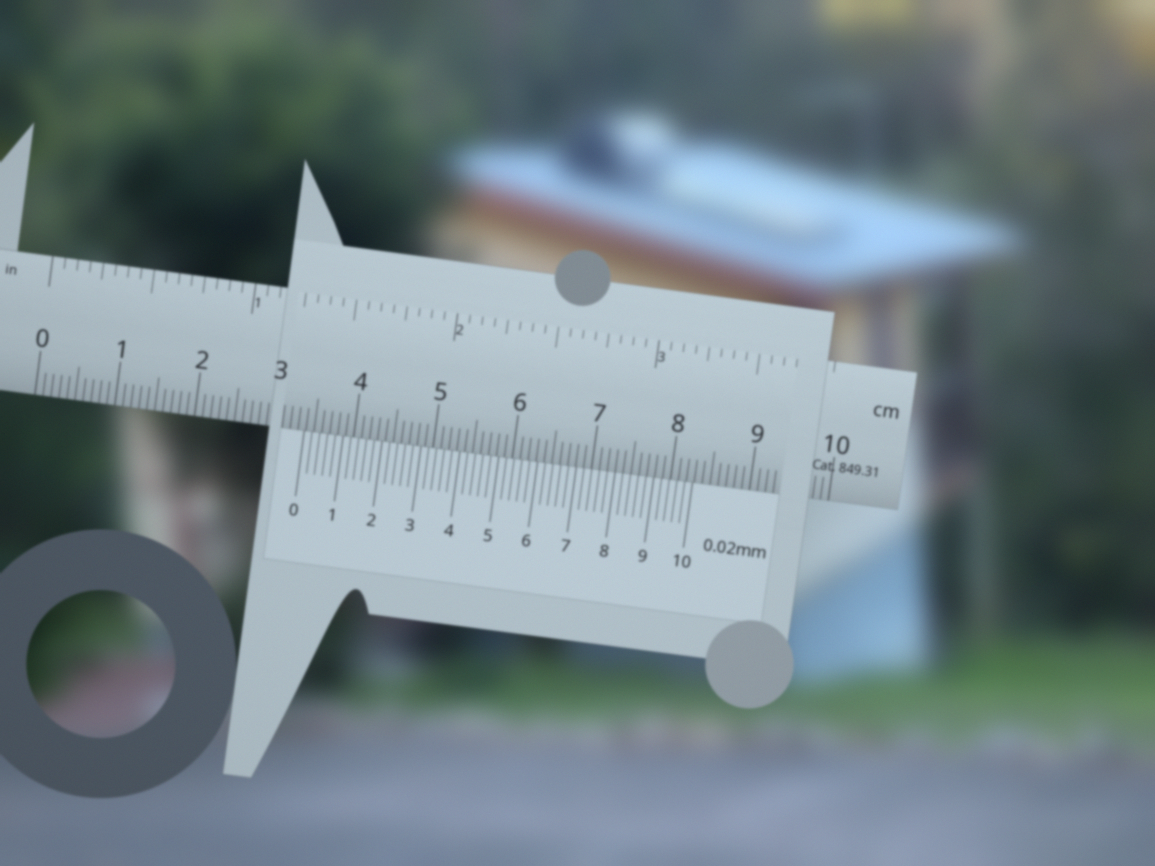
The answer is 33.8 mm
